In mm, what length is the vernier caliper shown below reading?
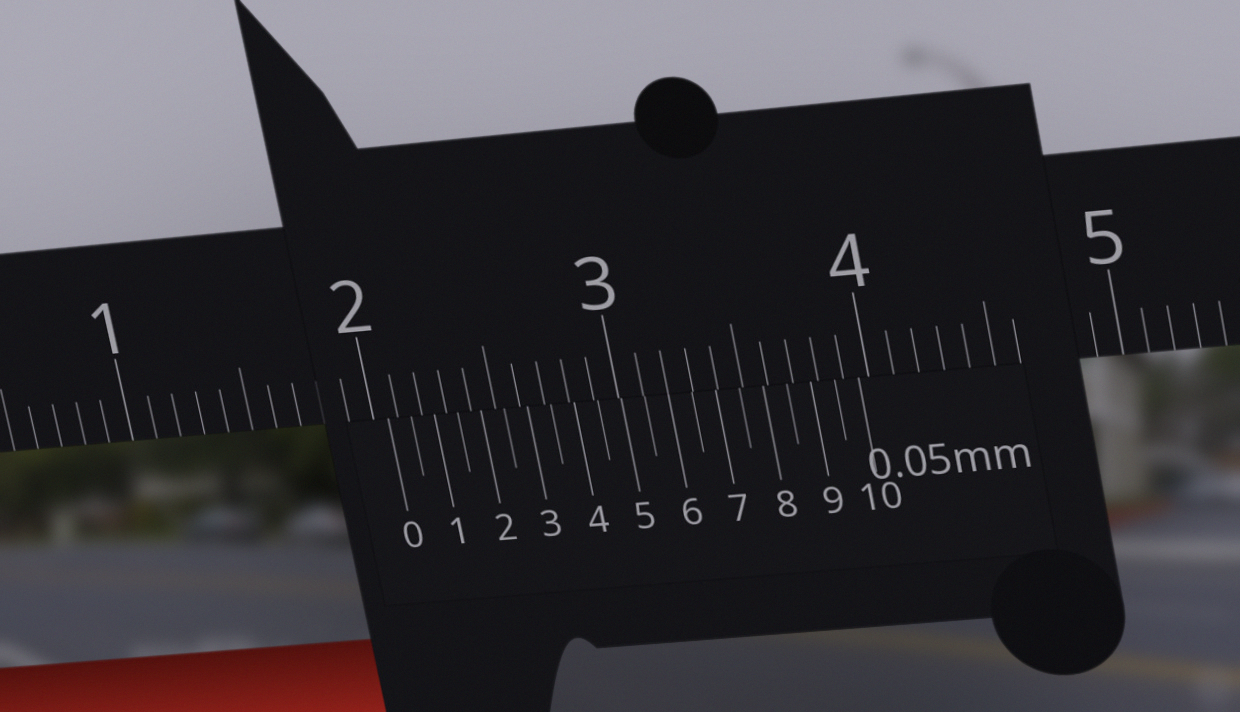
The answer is 20.6 mm
